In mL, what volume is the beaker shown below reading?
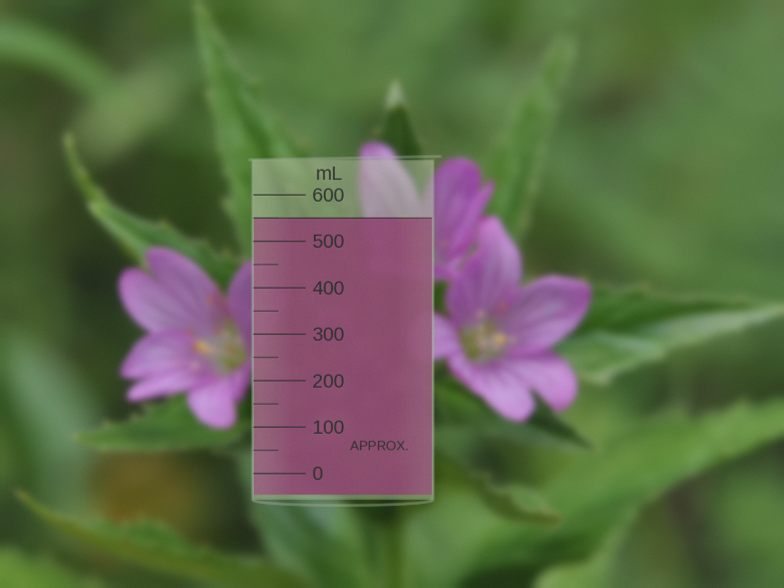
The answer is 550 mL
